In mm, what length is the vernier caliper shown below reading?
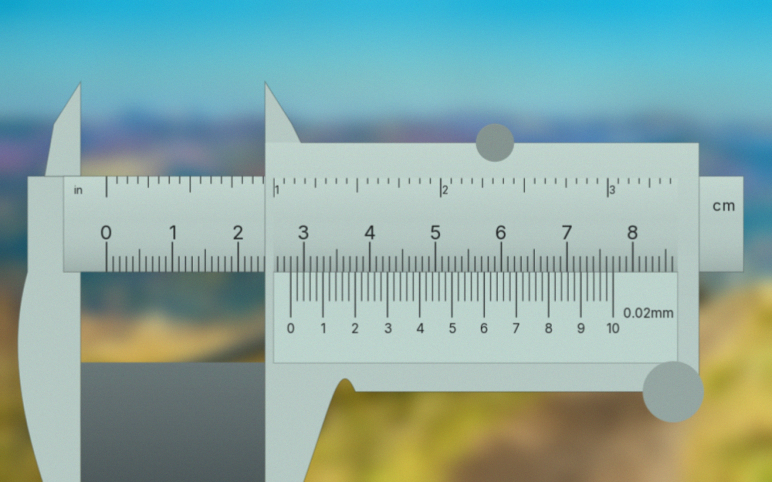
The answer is 28.0 mm
